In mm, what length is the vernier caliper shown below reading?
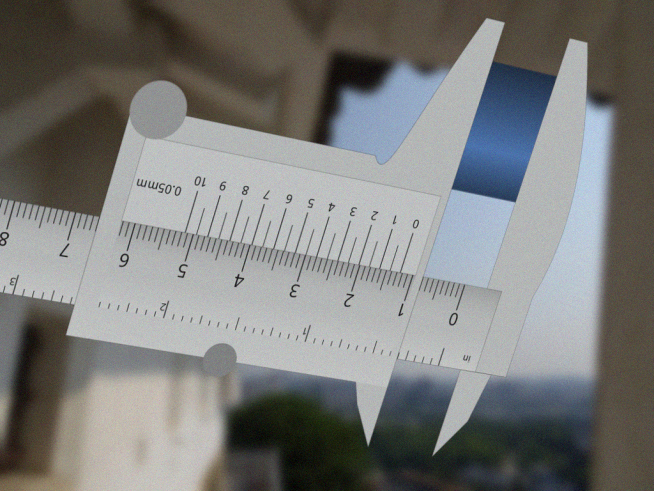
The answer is 12.4 mm
